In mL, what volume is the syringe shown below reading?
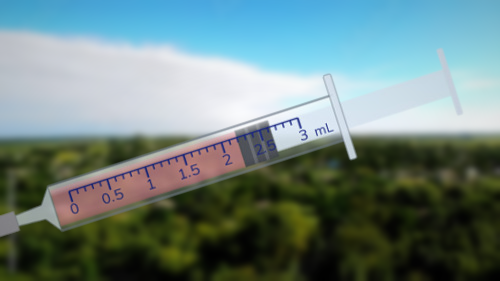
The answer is 2.2 mL
